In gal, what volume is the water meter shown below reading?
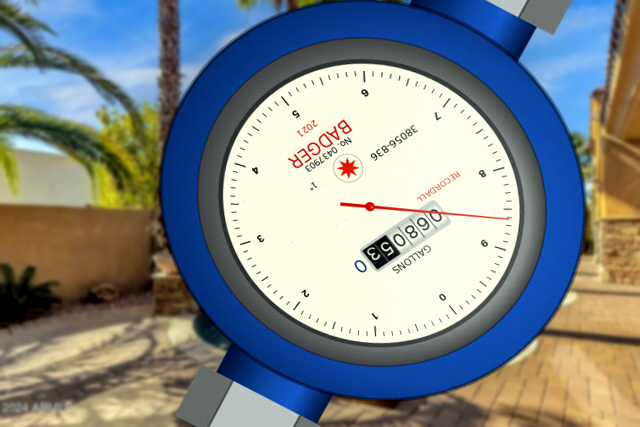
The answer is 680528.6 gal
